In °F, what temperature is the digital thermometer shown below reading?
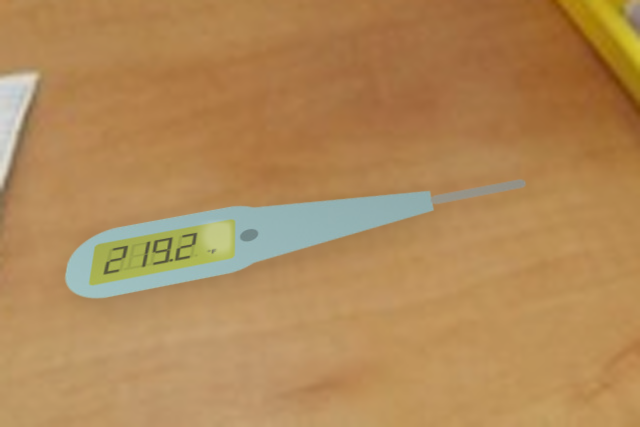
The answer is 219.2 °F
